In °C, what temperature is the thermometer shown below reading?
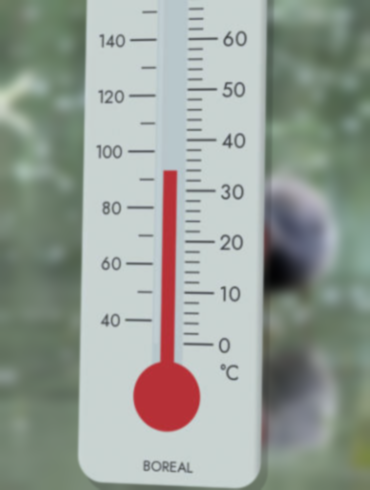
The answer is 34 °C
